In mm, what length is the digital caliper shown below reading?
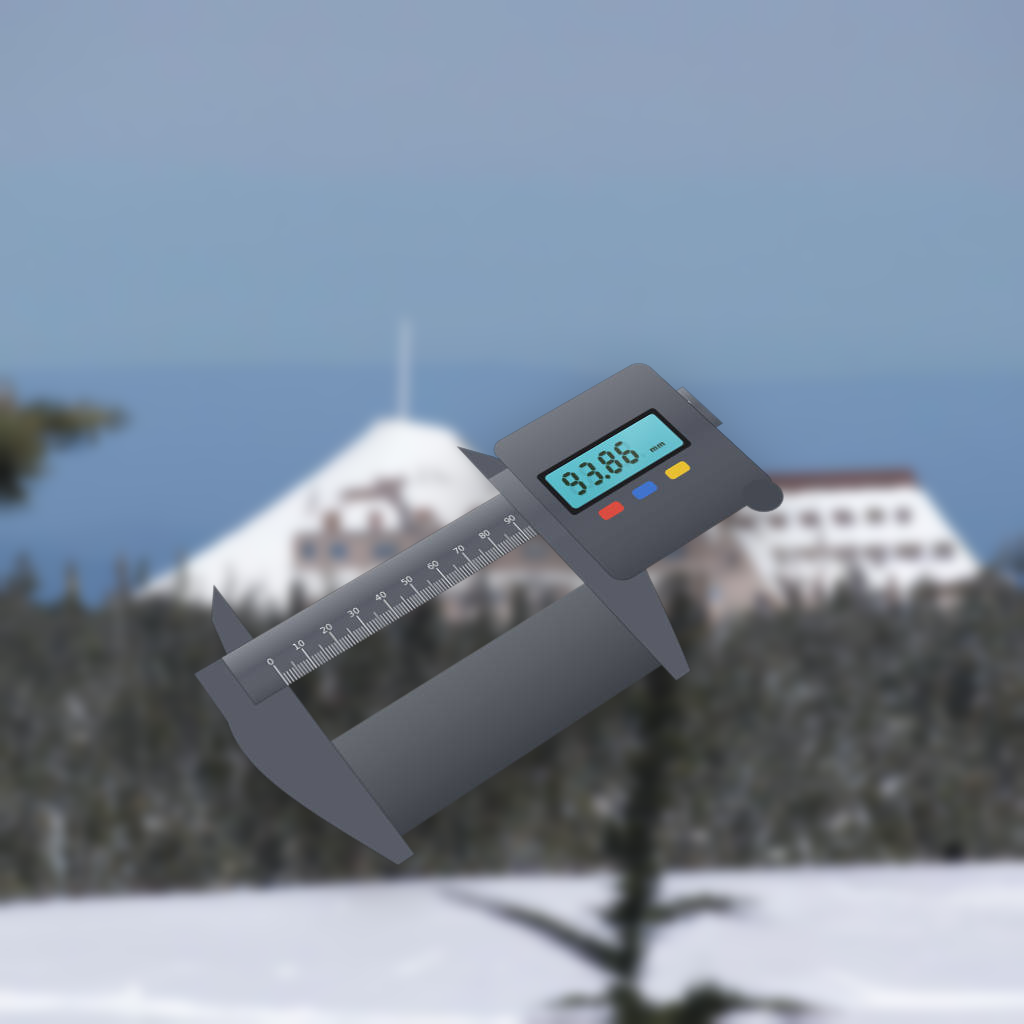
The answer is 93.86 mm
